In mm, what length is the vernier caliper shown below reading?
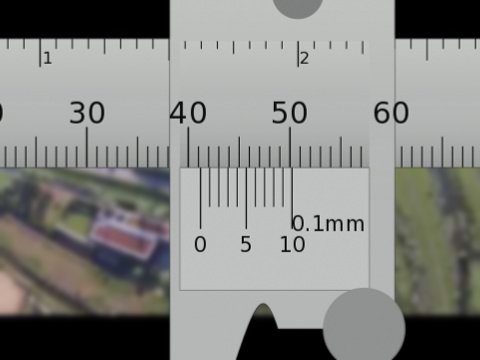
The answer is 41.2 mm
